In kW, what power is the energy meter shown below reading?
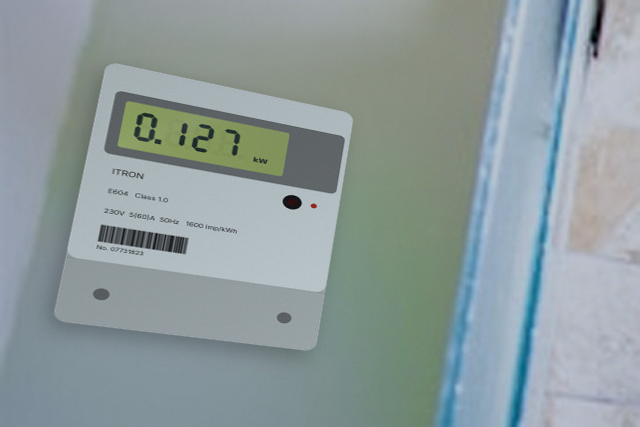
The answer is 0.127 kW
